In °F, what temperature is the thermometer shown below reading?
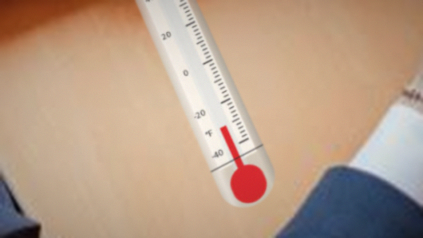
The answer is -30 °F
